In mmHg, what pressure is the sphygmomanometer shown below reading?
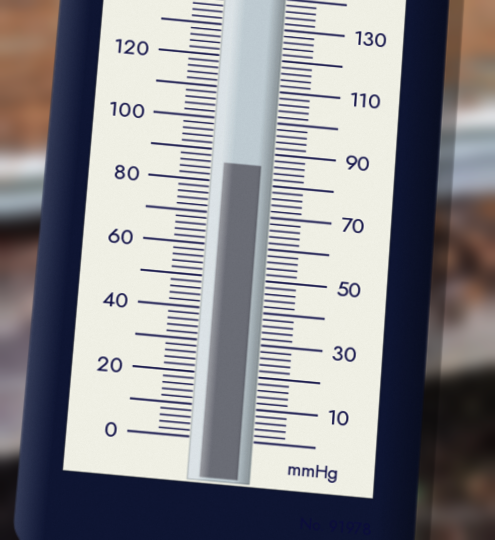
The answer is 86 mmHg
